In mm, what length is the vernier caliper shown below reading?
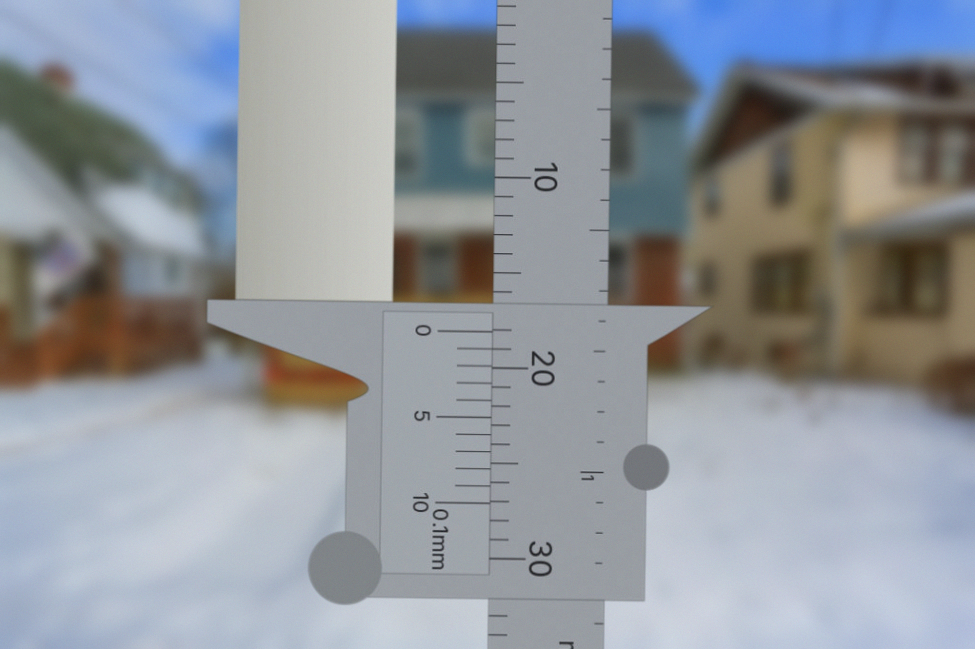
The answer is 18.1 mm
